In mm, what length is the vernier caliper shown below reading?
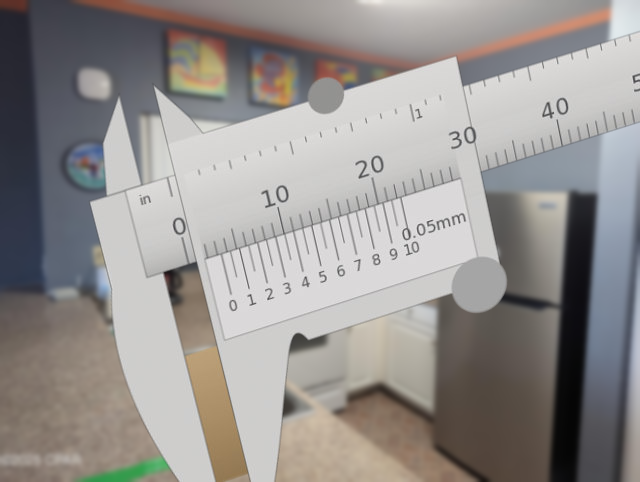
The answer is 3.4 mm
